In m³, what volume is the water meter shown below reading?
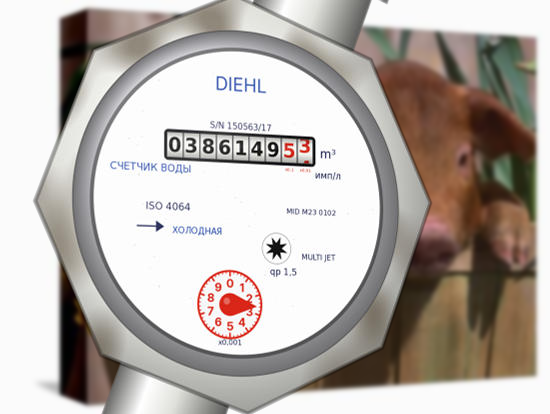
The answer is 386149.532 m³
